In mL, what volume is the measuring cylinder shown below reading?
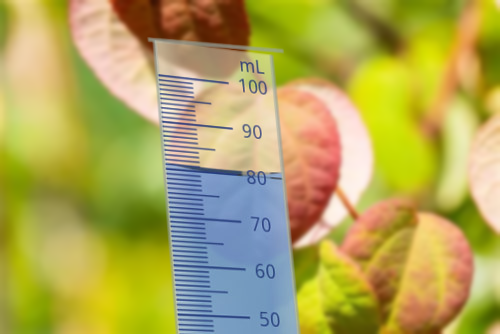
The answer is 80 mL
